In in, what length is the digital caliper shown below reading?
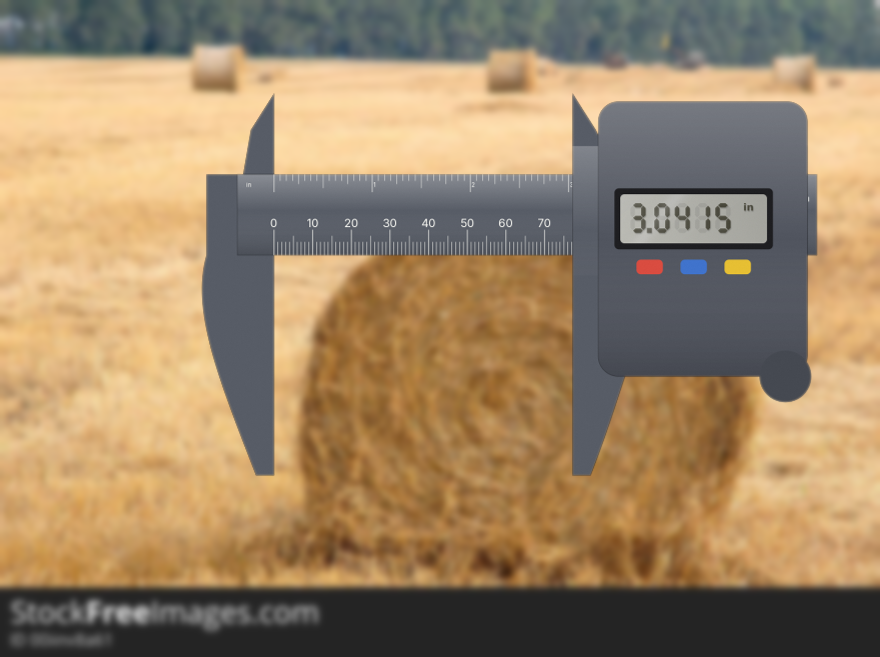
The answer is 3.0415 in
